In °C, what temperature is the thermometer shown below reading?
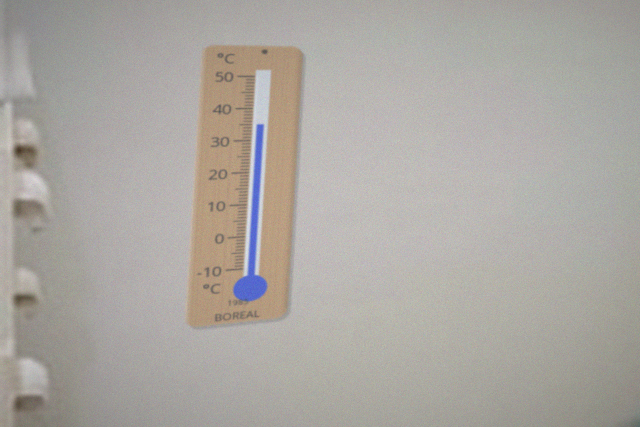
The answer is 35 °C
